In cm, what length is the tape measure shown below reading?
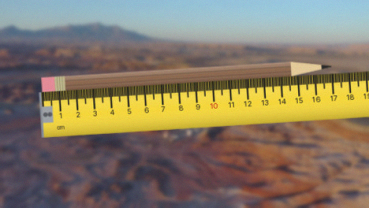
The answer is 17 cm
